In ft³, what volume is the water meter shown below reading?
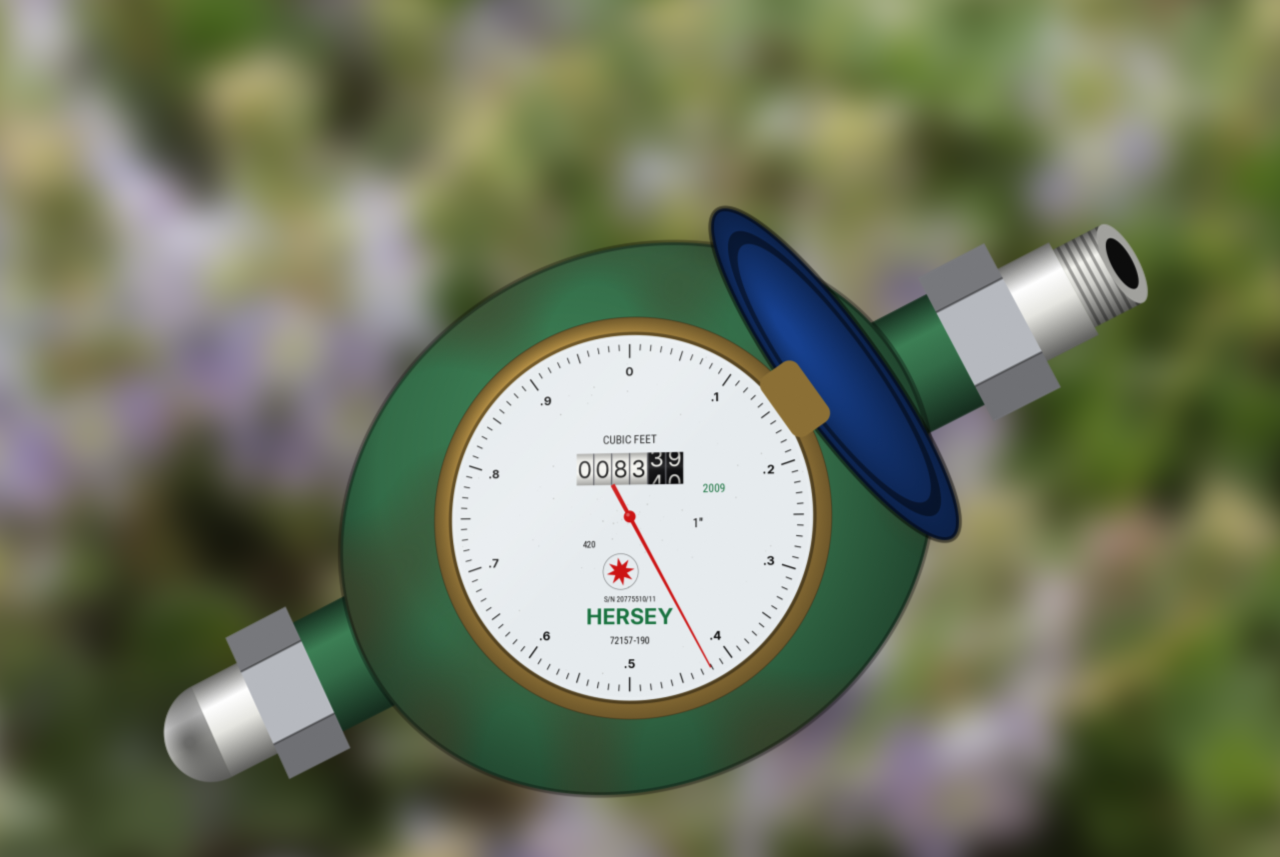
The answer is 8339.42 ft³
